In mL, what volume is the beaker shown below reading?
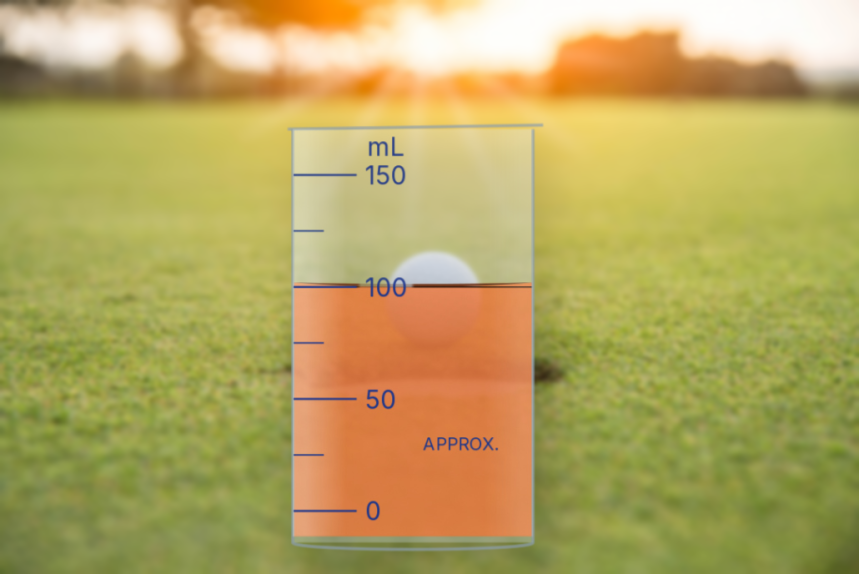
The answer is 100 mL
